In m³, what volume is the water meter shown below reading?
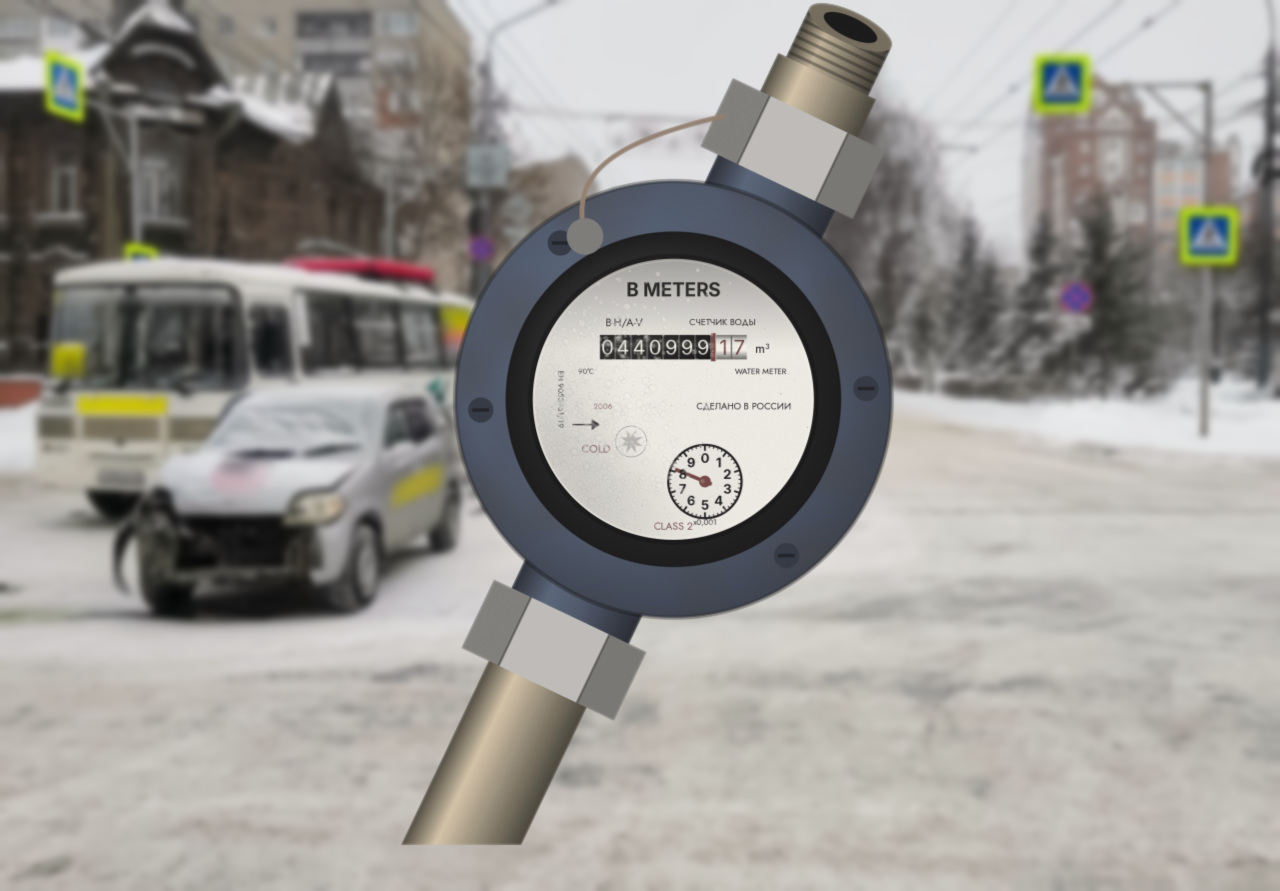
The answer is 440999.178 m³
